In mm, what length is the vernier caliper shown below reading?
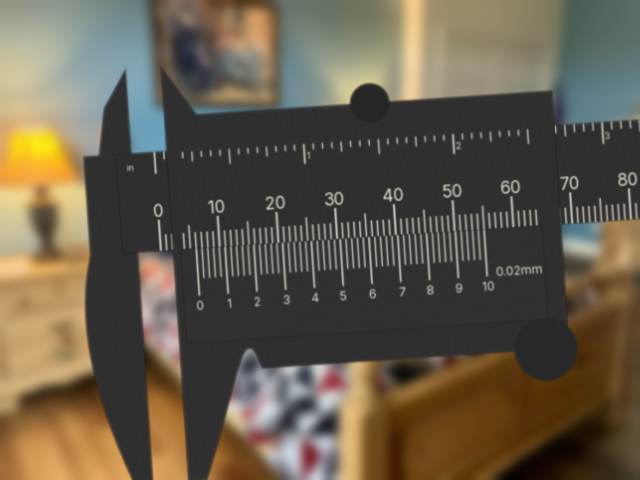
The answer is 6.0 mm
